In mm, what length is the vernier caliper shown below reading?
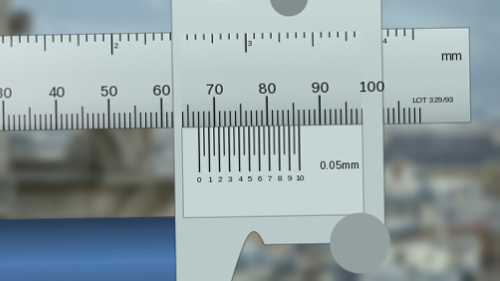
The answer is 67.0 mm
